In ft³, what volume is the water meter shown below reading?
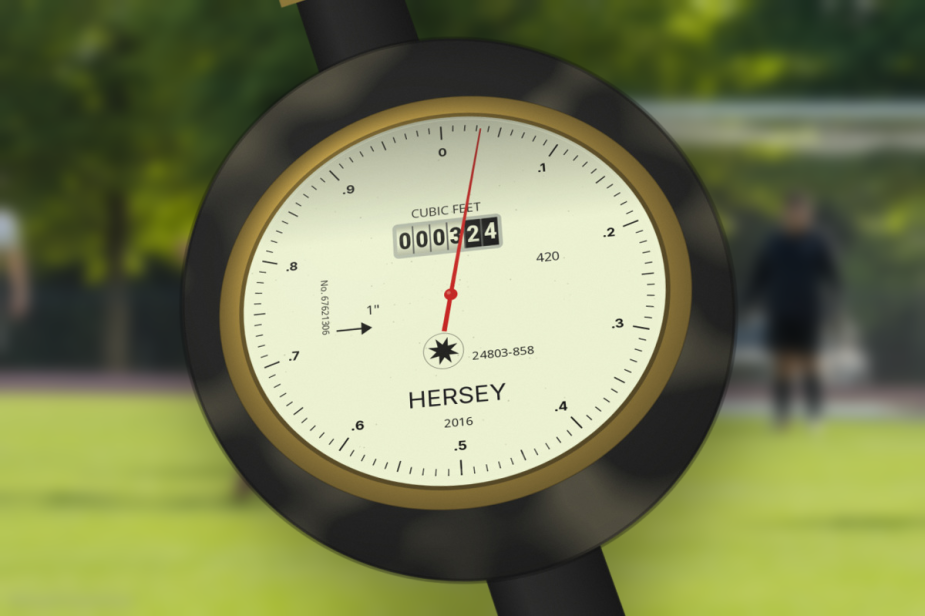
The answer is 324.03 ft³
